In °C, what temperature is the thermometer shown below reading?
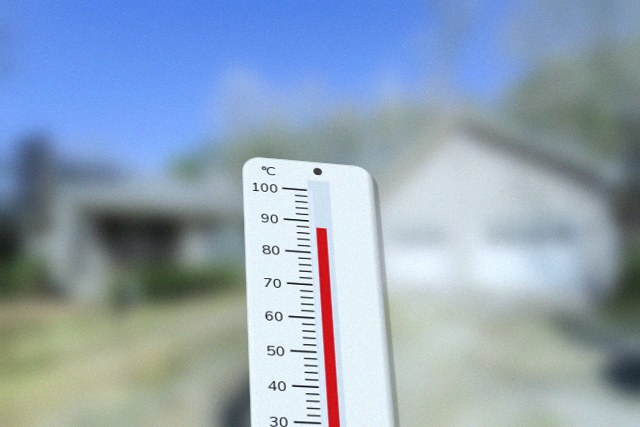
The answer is 88 °C
